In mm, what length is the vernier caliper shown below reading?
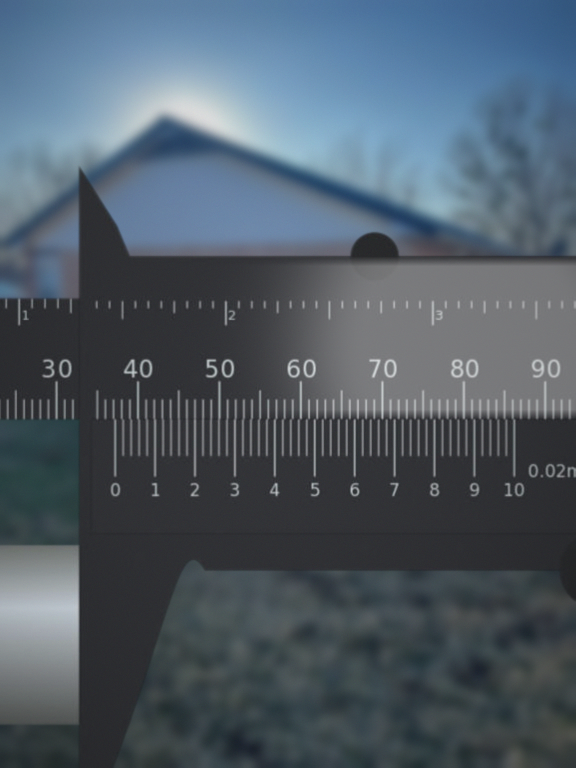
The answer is 37.2 mm
